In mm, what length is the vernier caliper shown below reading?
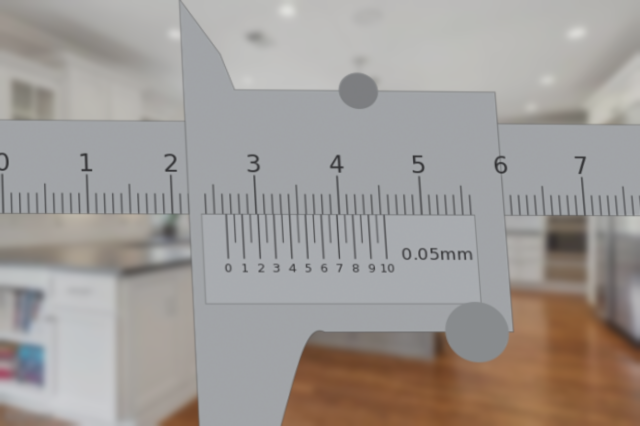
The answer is 26.4 mm
